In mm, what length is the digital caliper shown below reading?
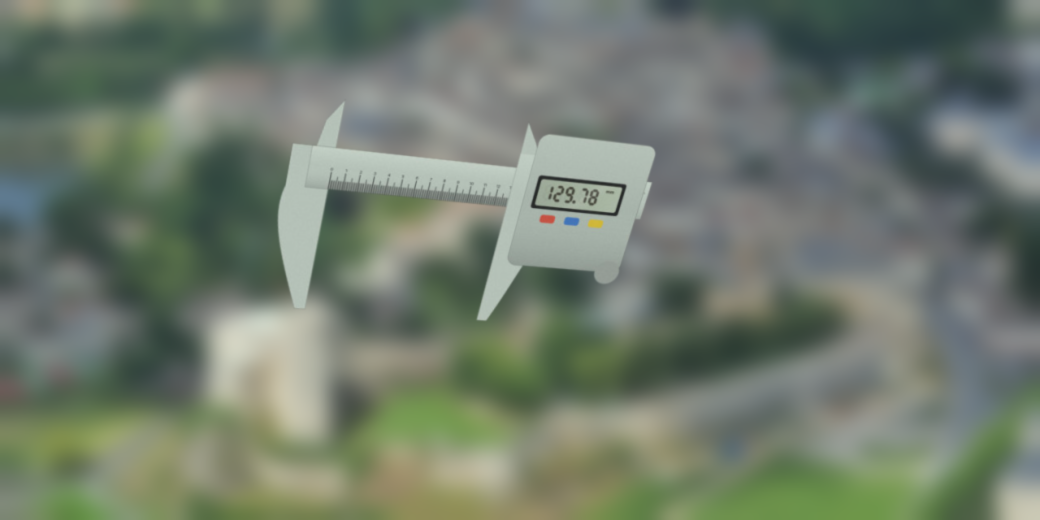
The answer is 129.78 mm
